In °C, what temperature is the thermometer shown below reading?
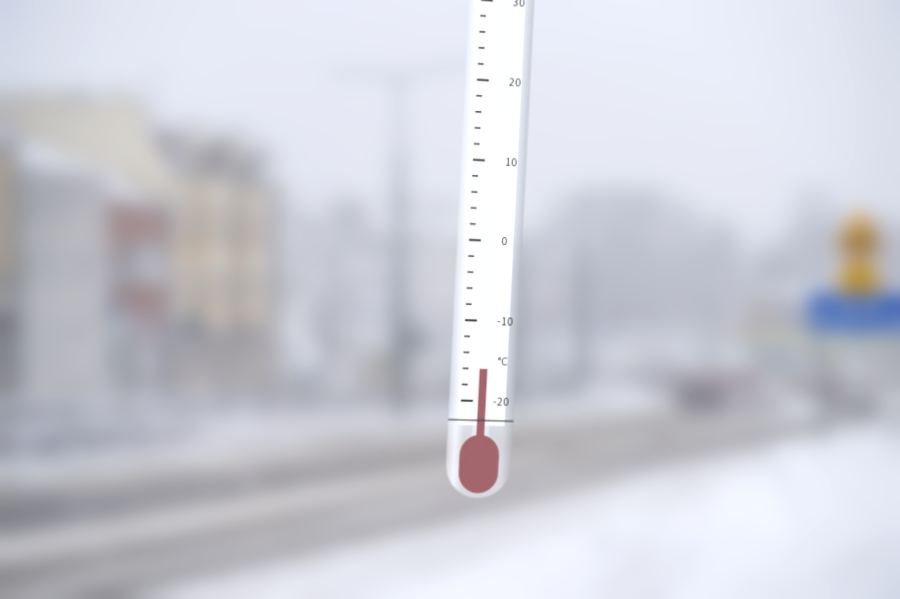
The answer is -16 °C
